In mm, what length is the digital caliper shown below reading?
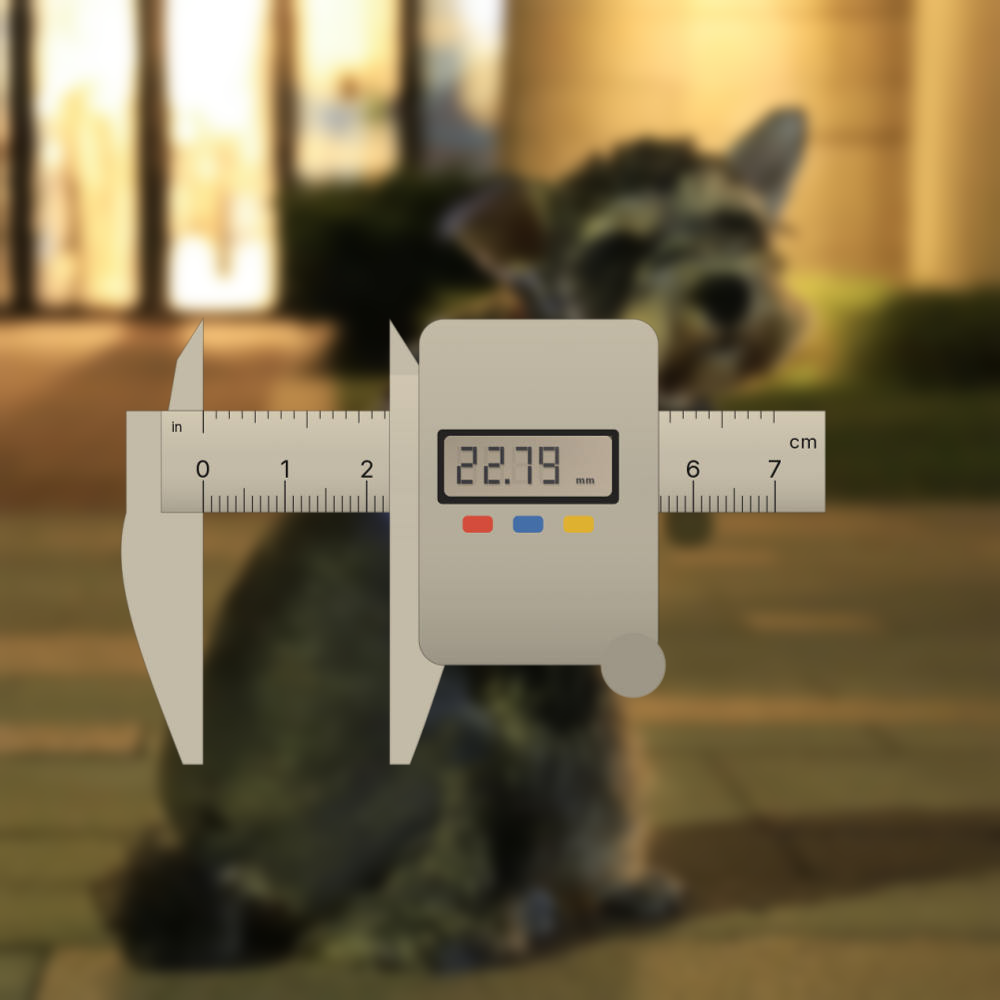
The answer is 22.79 mm
